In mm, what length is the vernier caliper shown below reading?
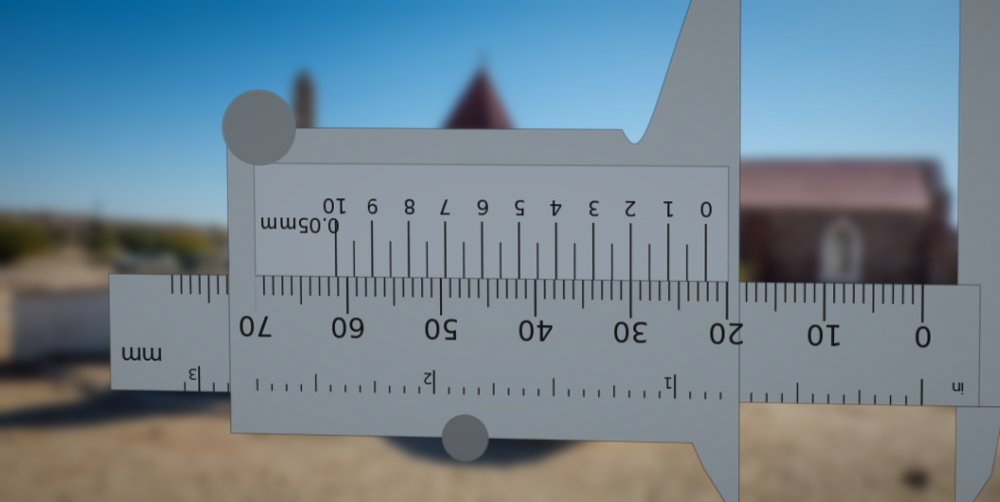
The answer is 22.2 mm
